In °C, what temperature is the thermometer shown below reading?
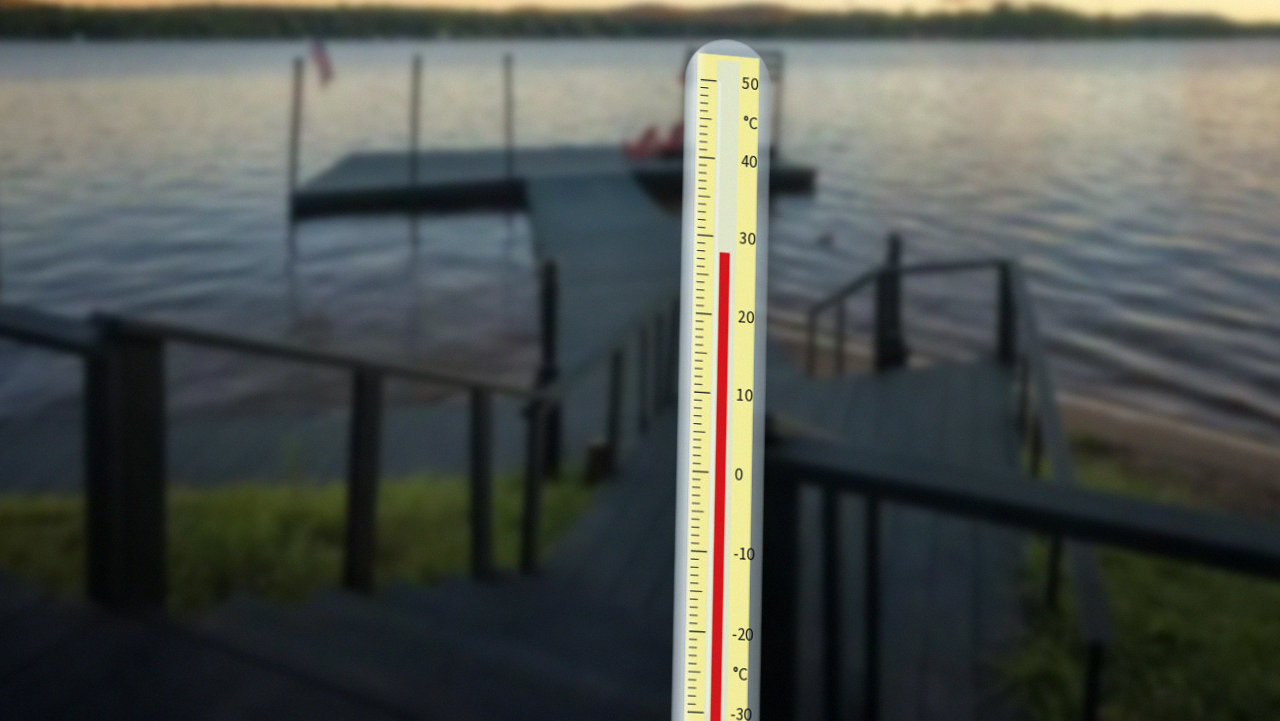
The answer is 28 °C
